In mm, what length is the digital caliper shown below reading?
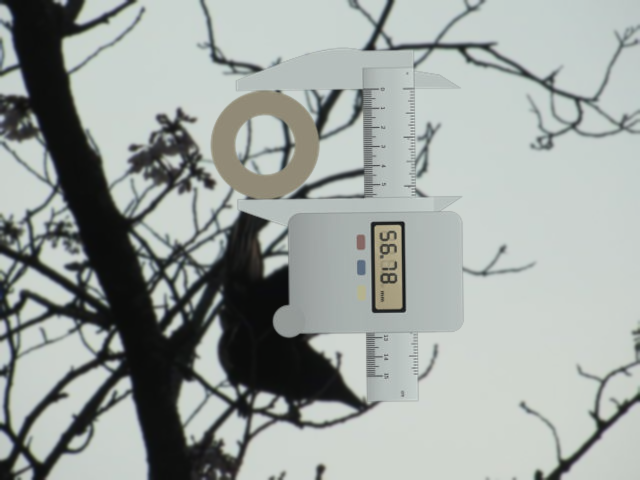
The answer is 56.78 mm
